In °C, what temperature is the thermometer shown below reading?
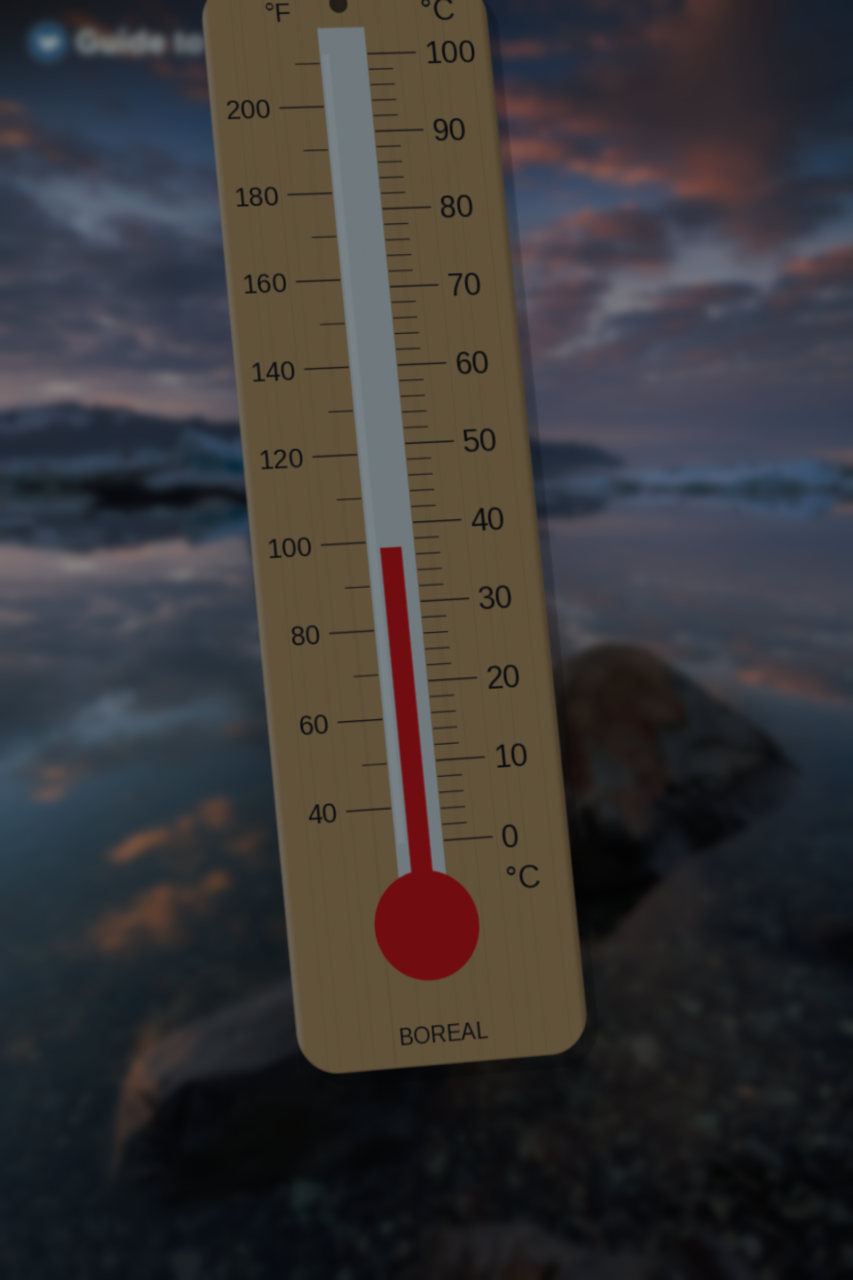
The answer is 37 °C
